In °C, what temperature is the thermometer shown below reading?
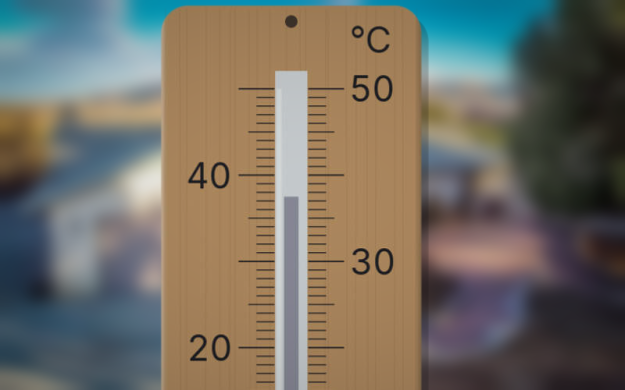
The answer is 37.5 °C
